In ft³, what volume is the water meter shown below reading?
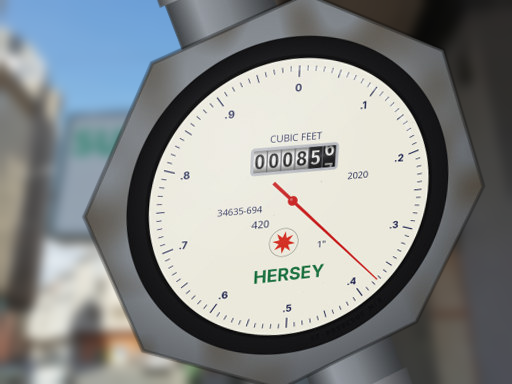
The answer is 856.37 ft³
